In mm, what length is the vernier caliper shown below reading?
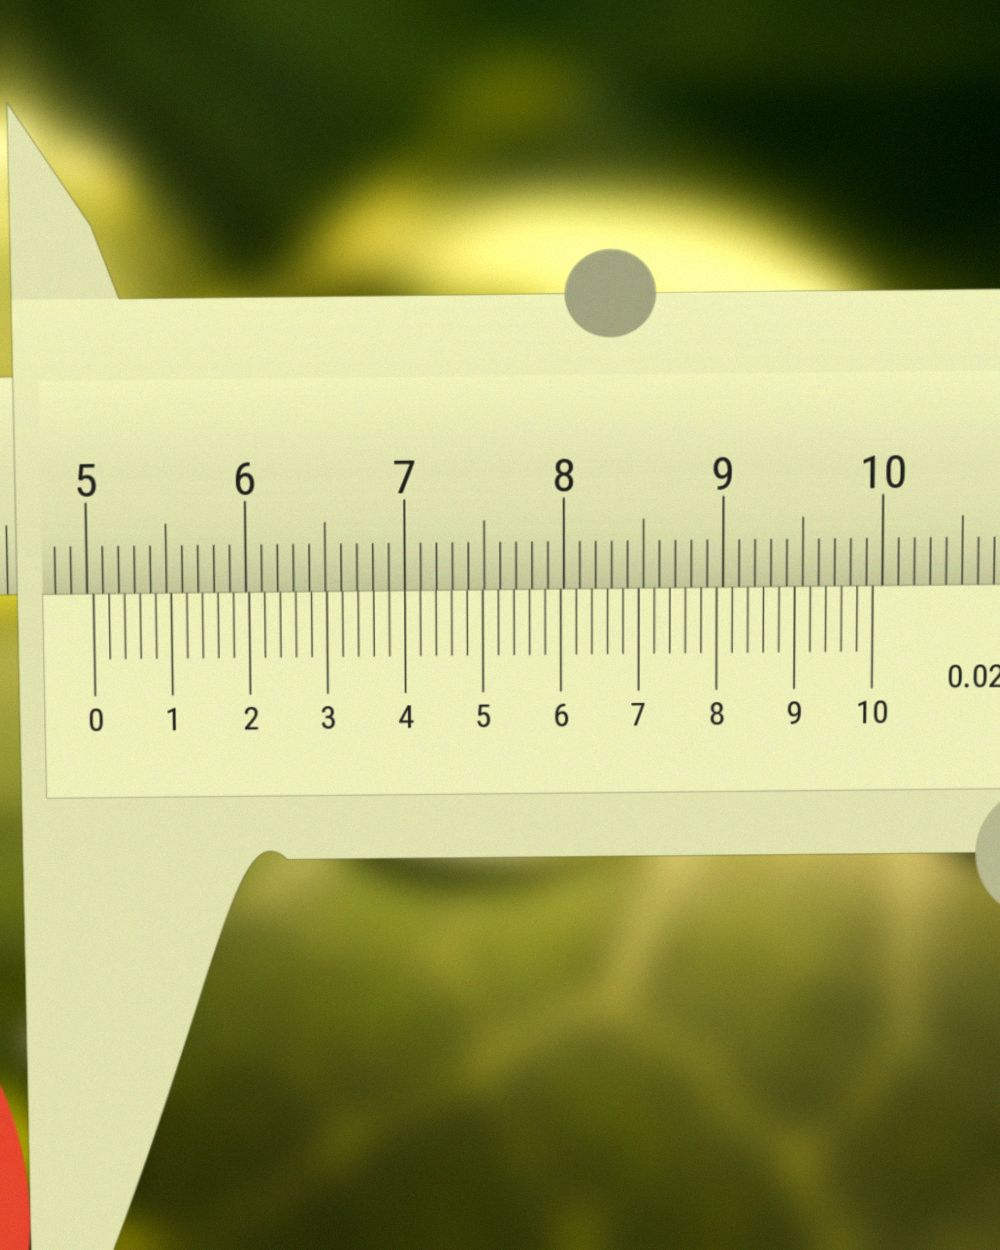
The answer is 50.4 mm
